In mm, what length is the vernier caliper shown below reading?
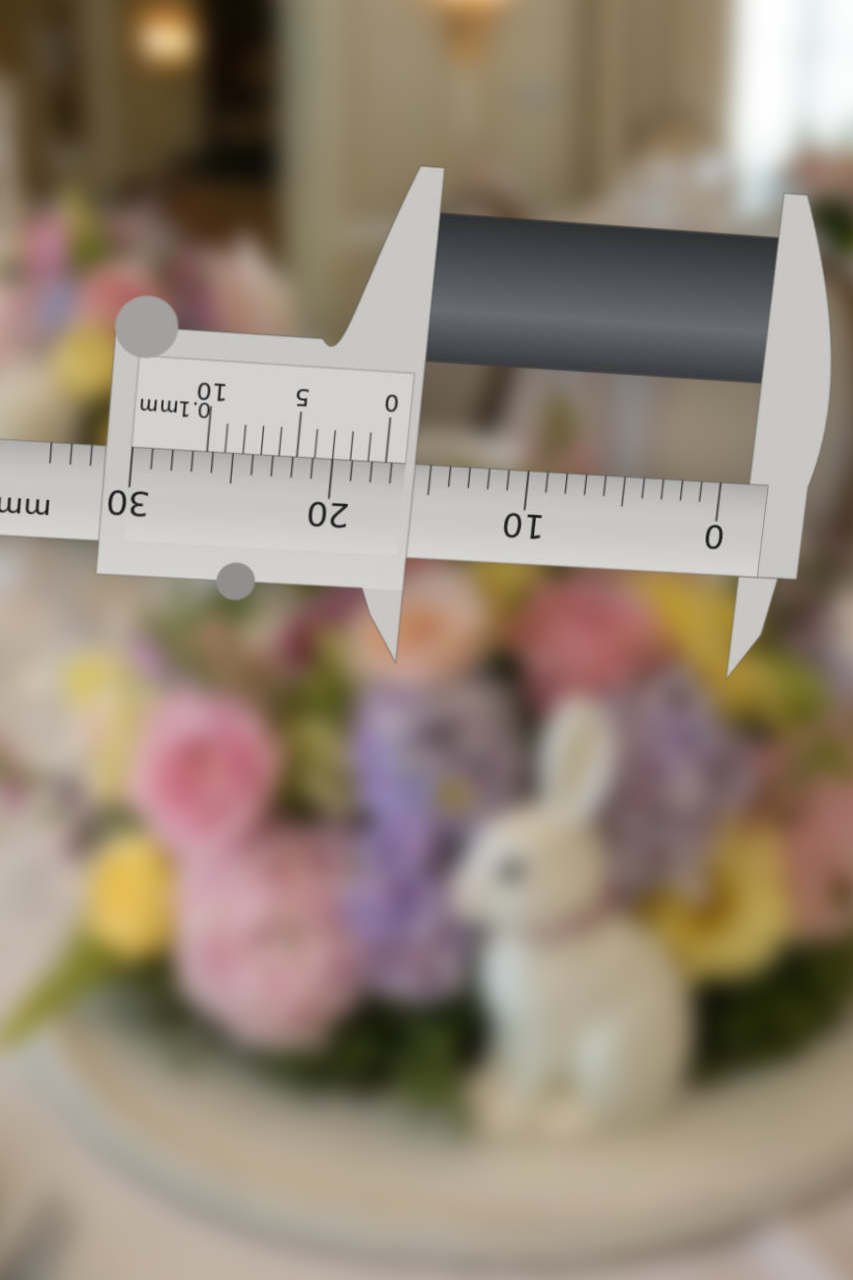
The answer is 17.3 mm
